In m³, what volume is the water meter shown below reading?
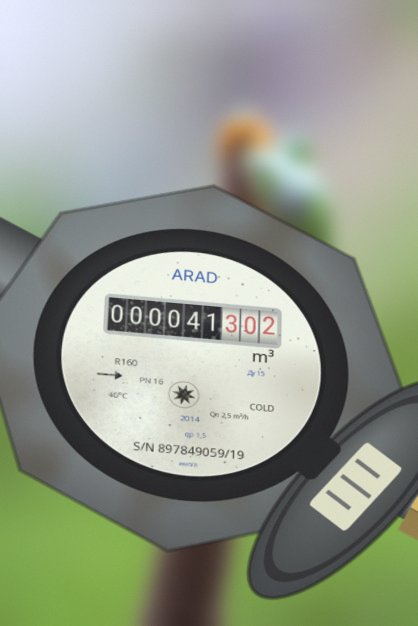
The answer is 41.302 m³
